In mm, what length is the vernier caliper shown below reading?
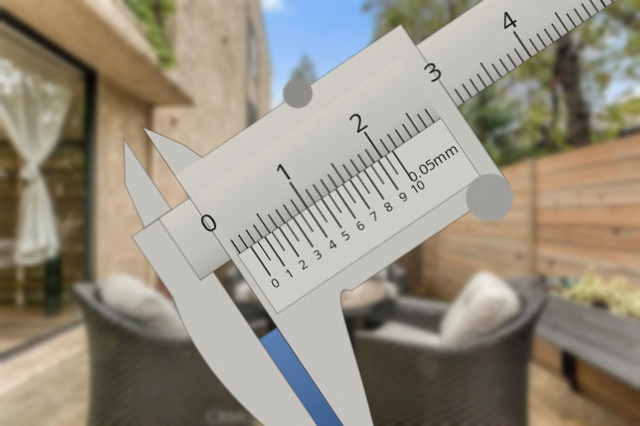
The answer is 2.4 mm
